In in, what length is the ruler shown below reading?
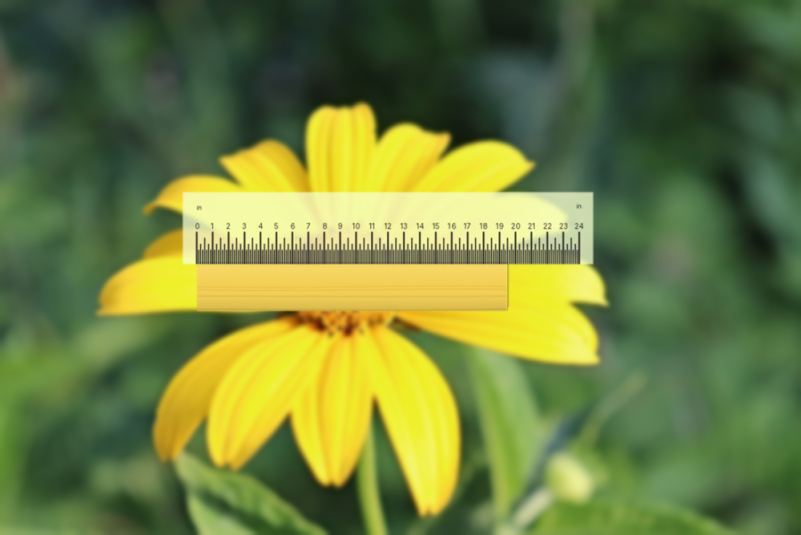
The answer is 19.5 in
